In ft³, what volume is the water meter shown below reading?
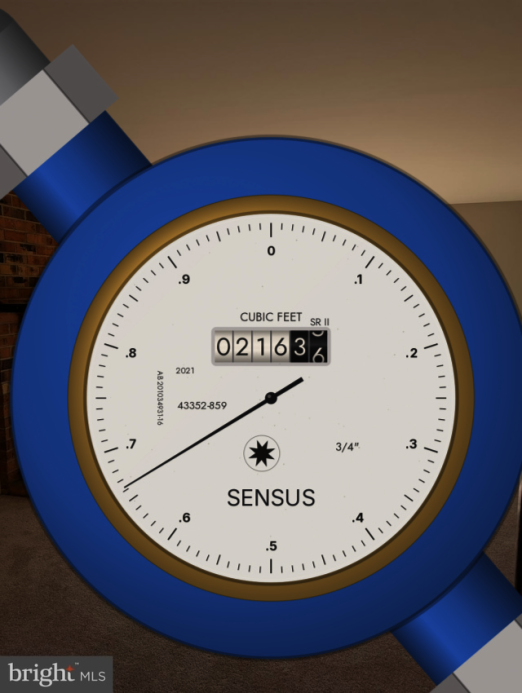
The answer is 21635.66 ft³
